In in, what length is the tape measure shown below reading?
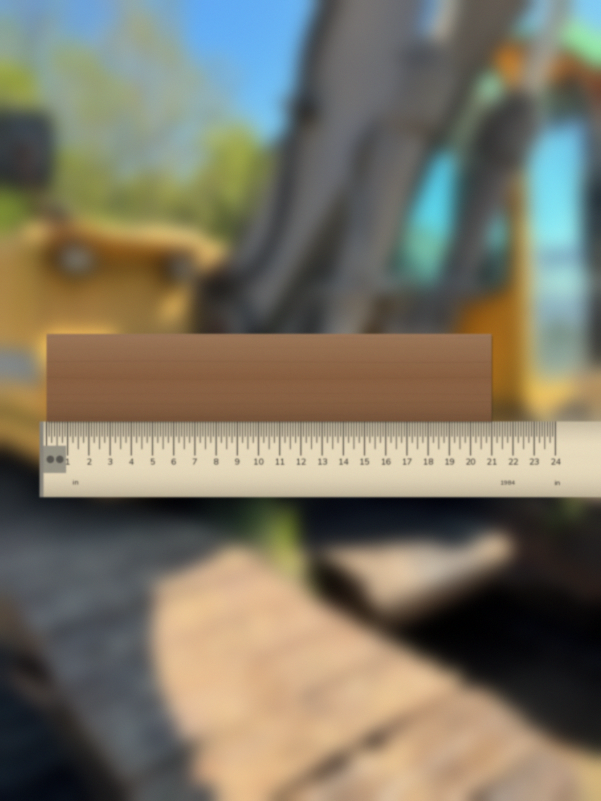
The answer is 21 in
